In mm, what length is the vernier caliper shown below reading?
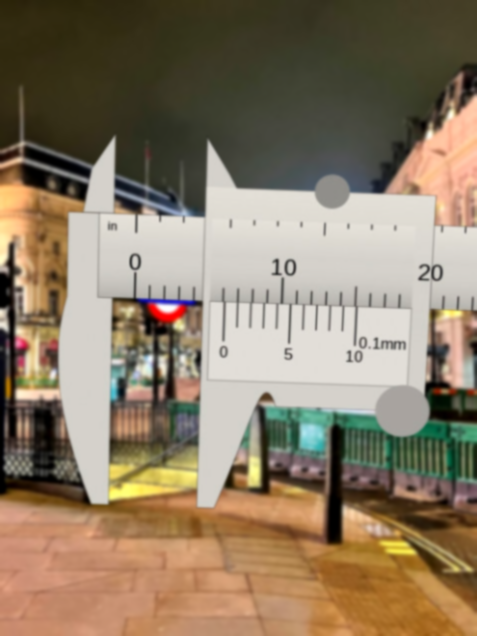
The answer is 6.1 mm
